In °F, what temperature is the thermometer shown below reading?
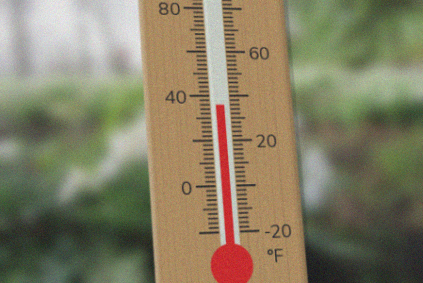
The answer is 36 °F
